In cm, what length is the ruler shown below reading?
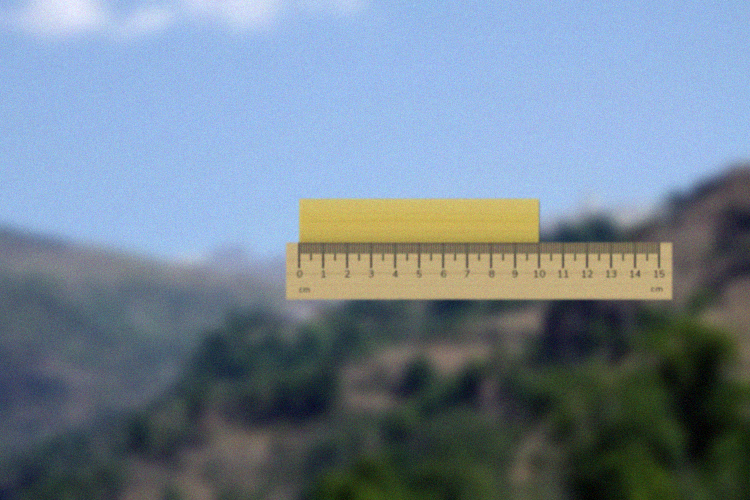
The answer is 10 cm
